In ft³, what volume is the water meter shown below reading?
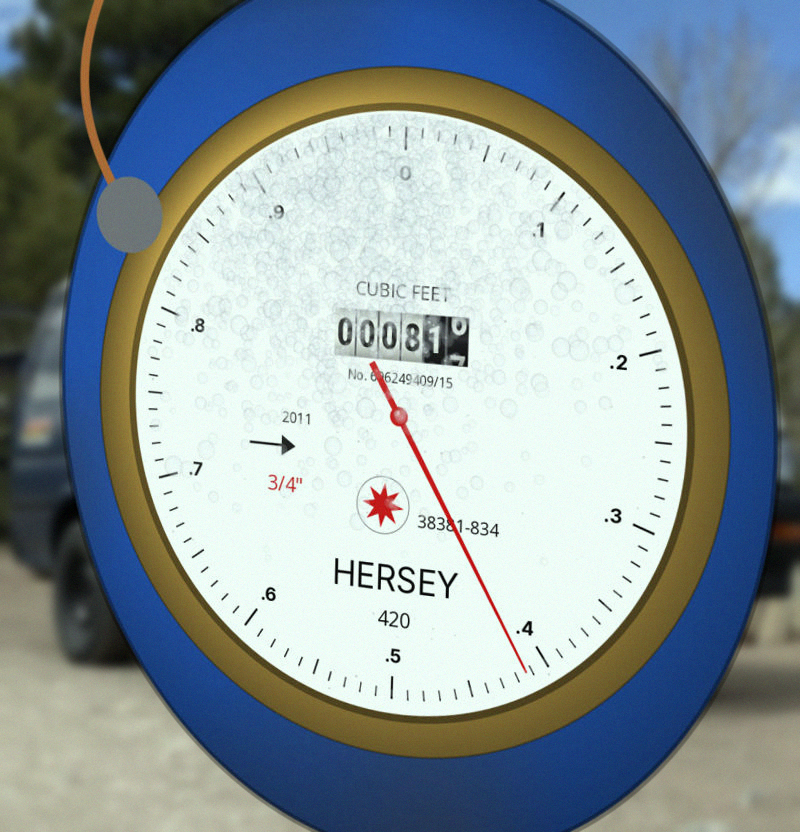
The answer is 816.41 ft³
